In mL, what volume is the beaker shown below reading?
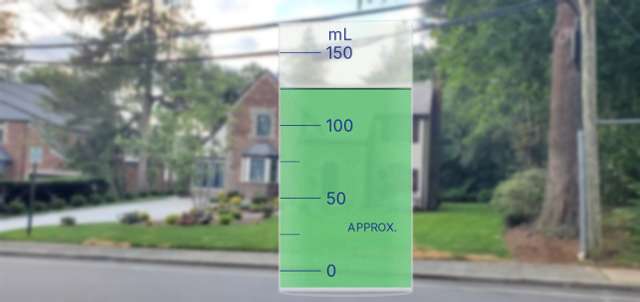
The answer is 125 mL
